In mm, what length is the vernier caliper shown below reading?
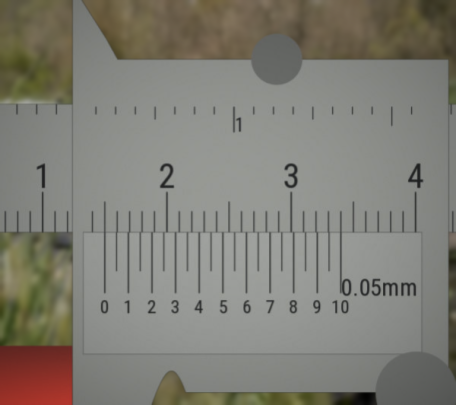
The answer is 15.0 mm
